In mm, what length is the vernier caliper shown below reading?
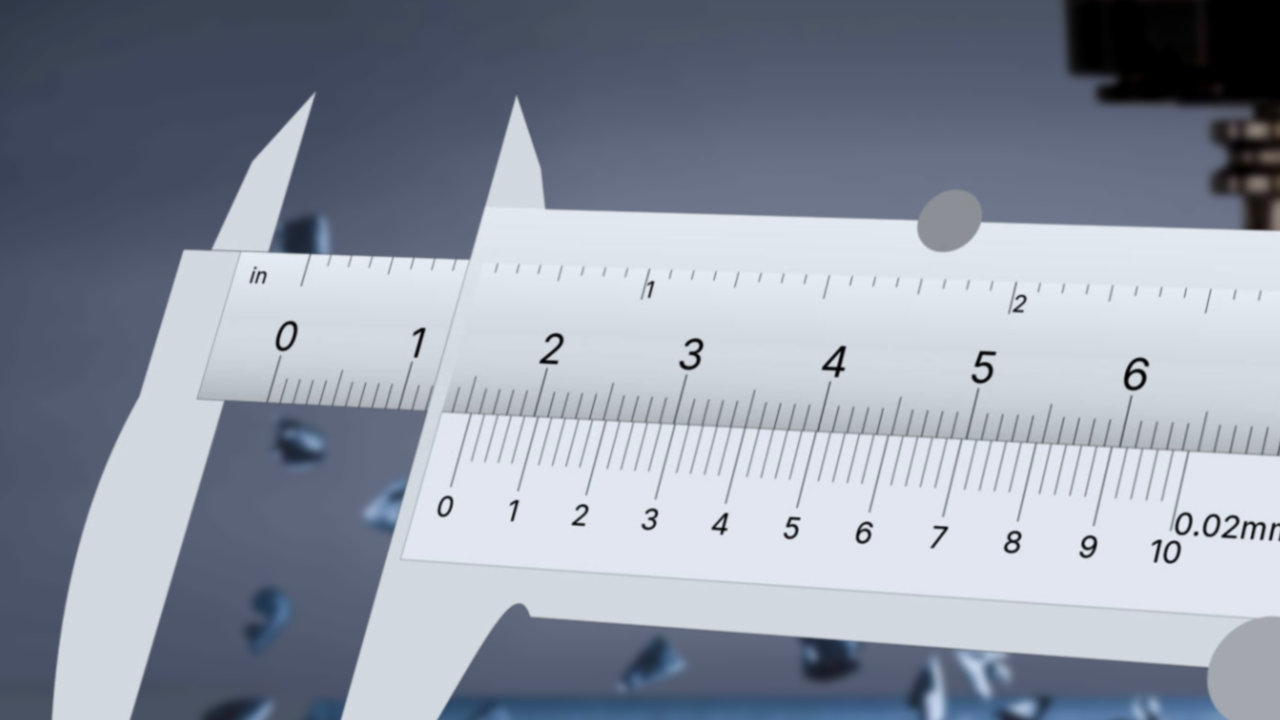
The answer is 15.4 mm
